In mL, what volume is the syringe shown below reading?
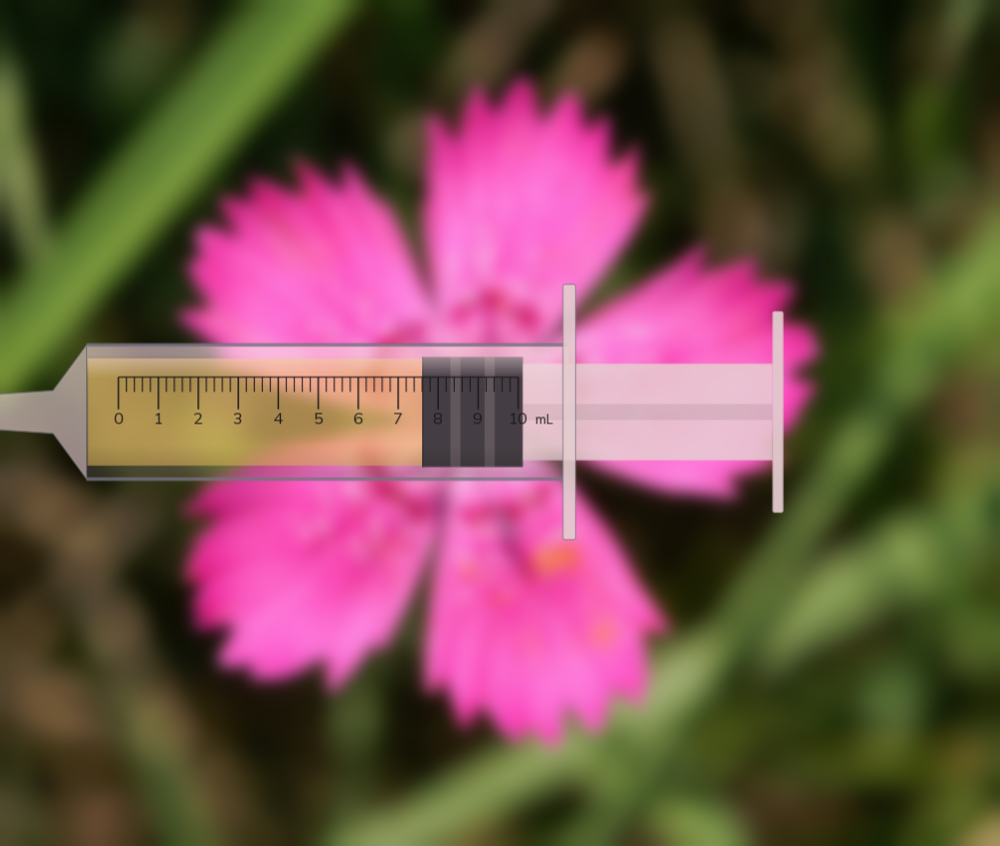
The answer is 7.6 mL
